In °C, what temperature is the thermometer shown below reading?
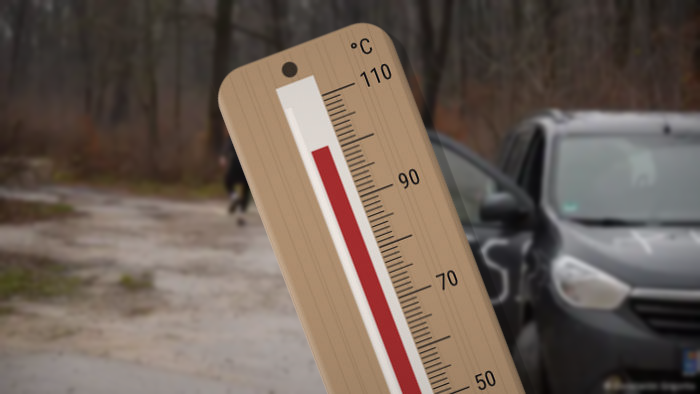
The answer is 101 °C
